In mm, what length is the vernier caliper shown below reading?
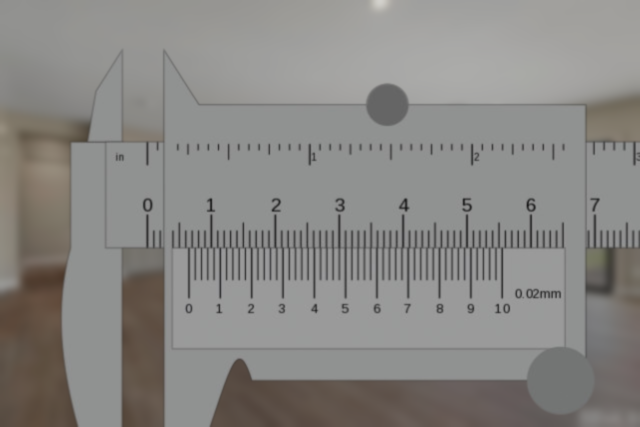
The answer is 6.5 mm
